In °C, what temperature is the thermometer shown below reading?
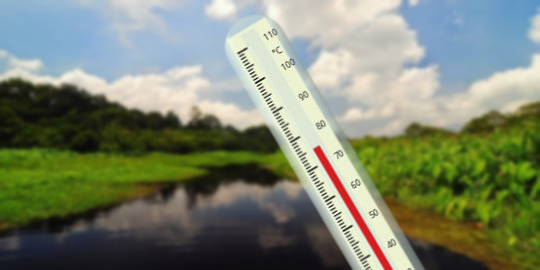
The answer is 75 °C
